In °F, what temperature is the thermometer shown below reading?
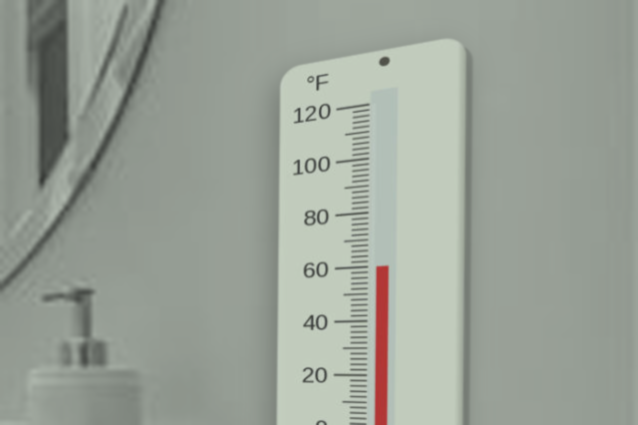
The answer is 60 °F
